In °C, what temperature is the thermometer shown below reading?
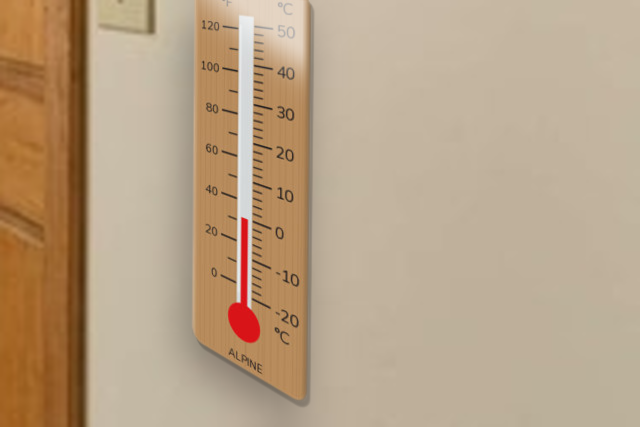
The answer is 0 °C
